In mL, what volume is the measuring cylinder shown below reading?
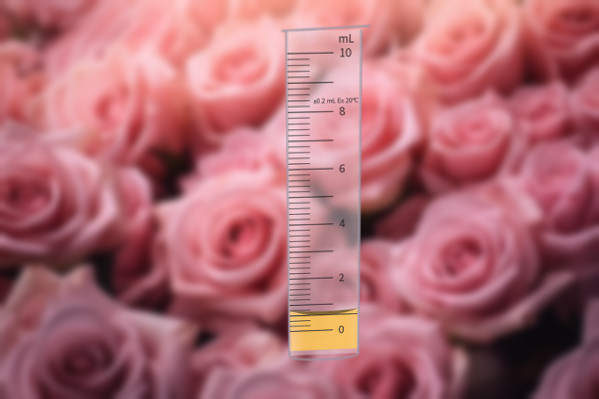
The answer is 0.6 mL
